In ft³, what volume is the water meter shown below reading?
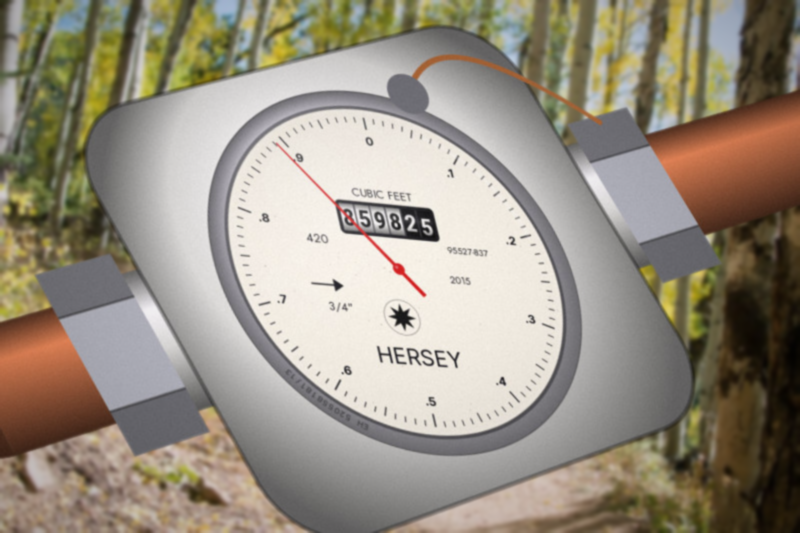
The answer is 859824.89 ft³
